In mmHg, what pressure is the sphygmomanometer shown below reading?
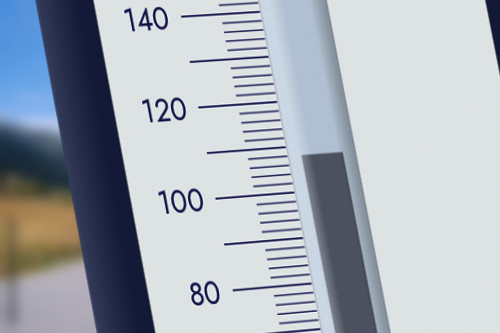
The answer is 108 mmHg
